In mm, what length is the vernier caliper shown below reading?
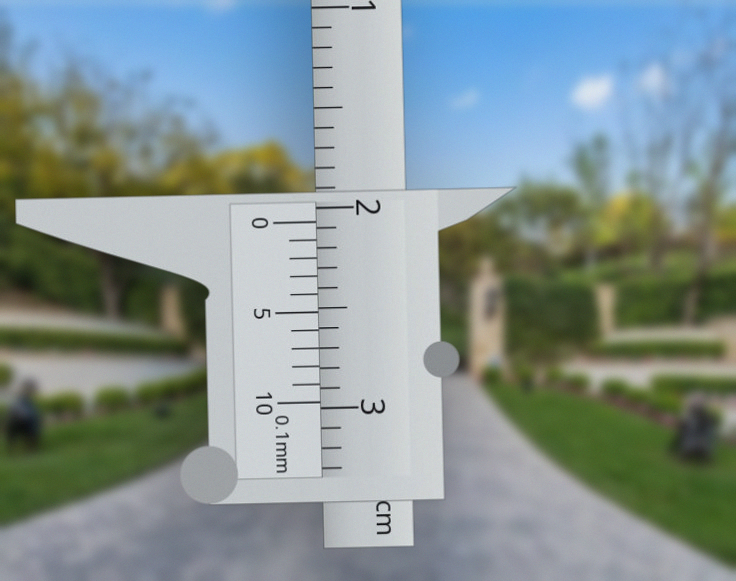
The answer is 20.7 mm
